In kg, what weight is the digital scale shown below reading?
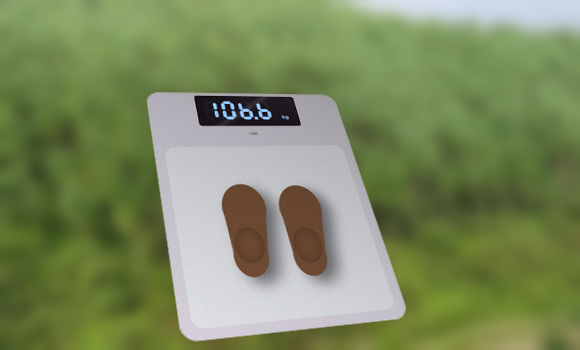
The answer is 106.6 kg
